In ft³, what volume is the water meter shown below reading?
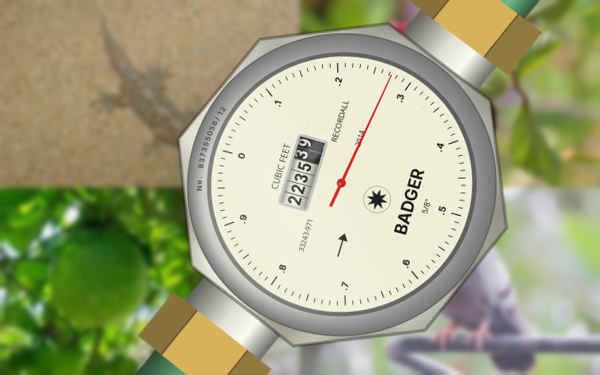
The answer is 223539.27 ft³
